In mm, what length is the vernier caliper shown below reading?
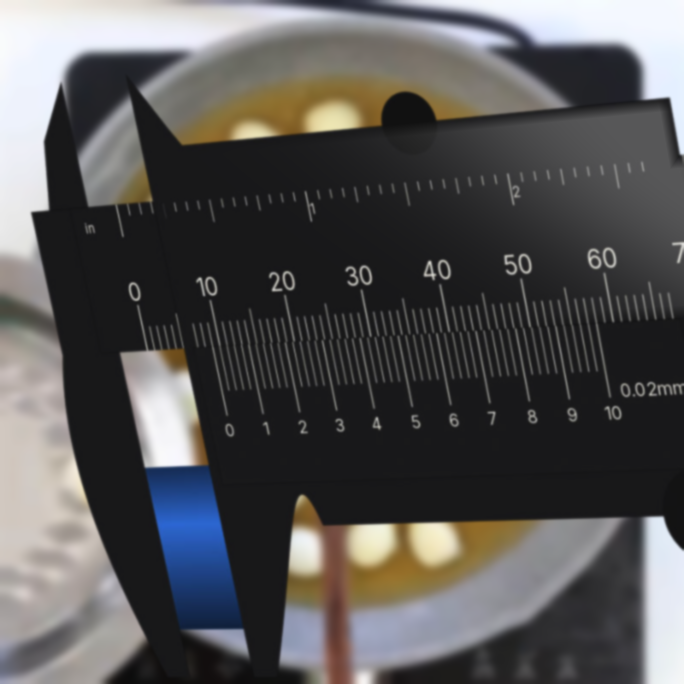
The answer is 9.0 mm
